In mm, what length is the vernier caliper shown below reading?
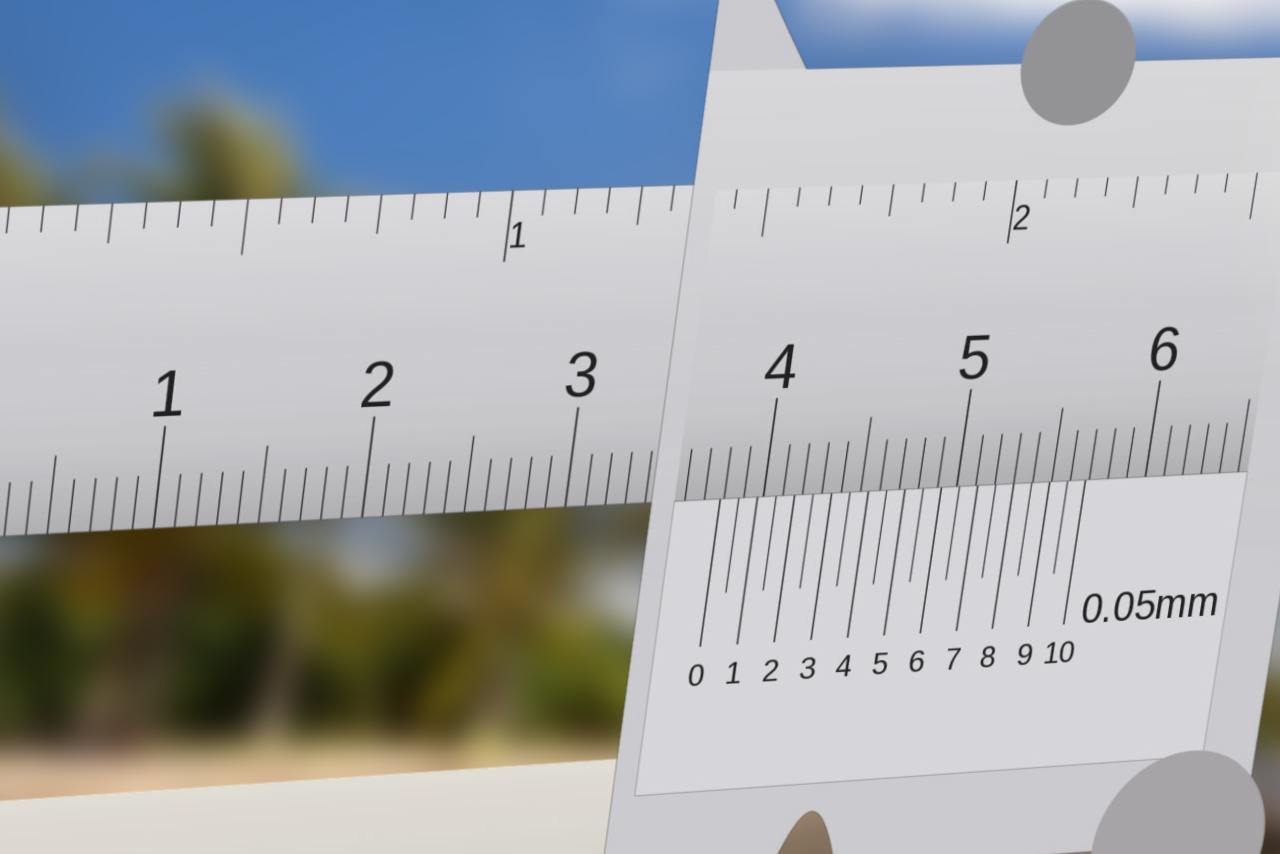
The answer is 37.8 mm
